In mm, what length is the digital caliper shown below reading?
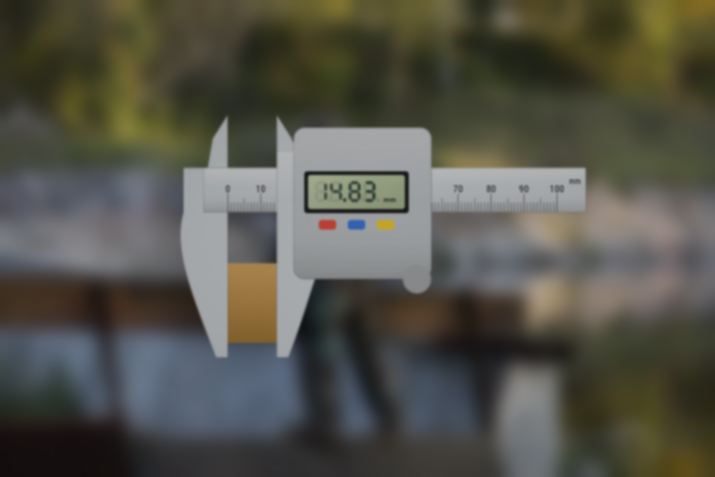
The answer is 14.83 mm
